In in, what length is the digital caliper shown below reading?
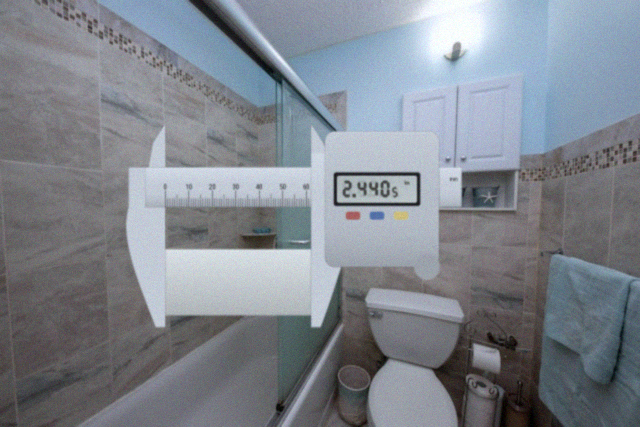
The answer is 2.4405 in
